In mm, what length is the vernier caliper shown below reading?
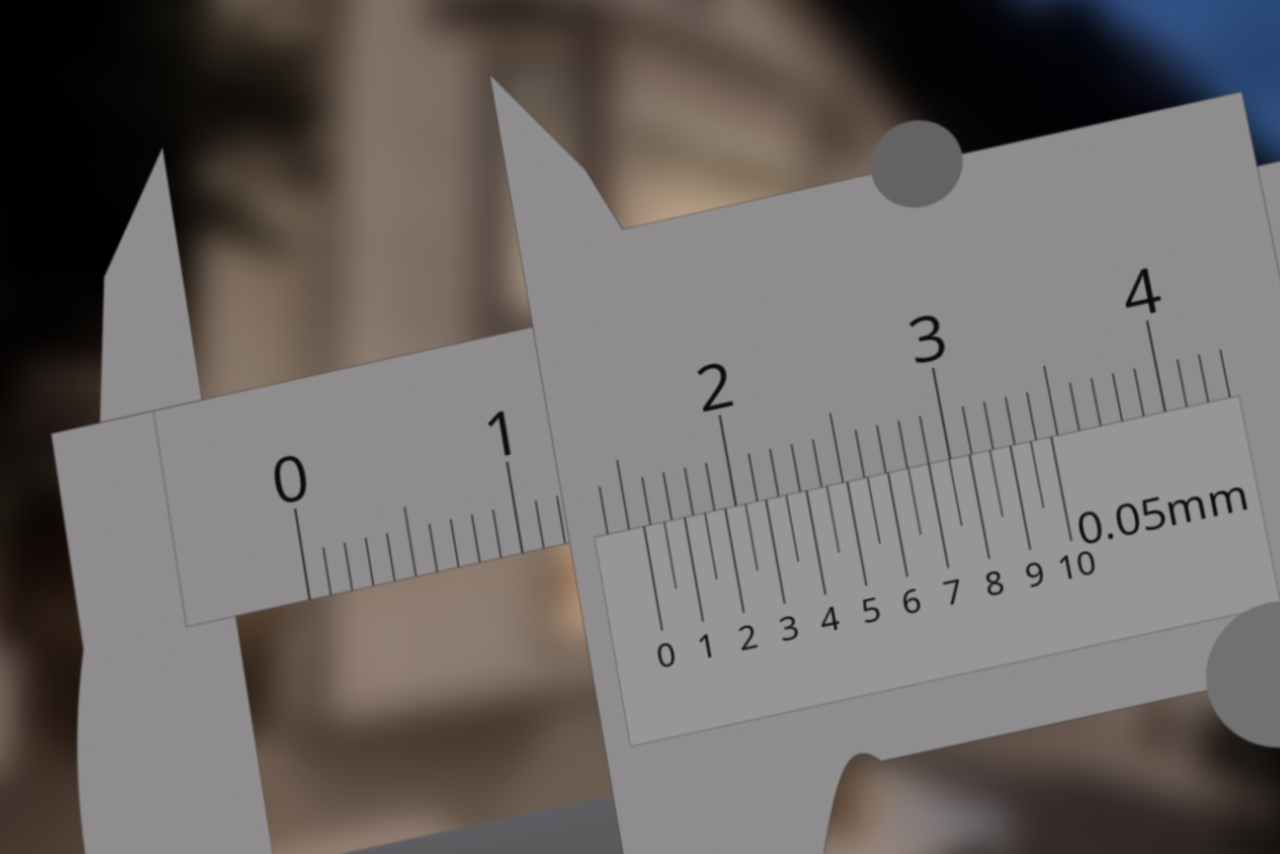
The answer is 15.7 mm
